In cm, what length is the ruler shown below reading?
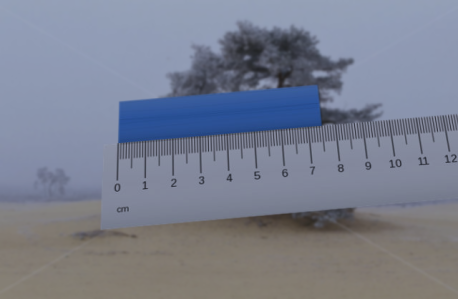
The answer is 7.5 cm
